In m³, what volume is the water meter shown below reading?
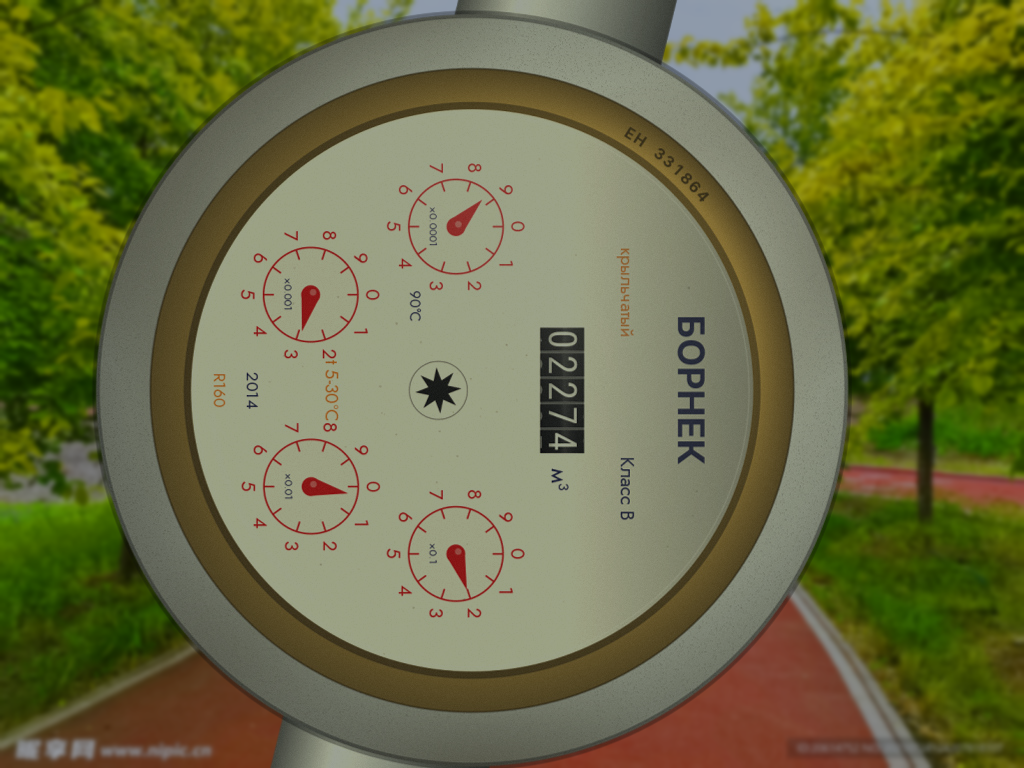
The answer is 2274.2028 m³
